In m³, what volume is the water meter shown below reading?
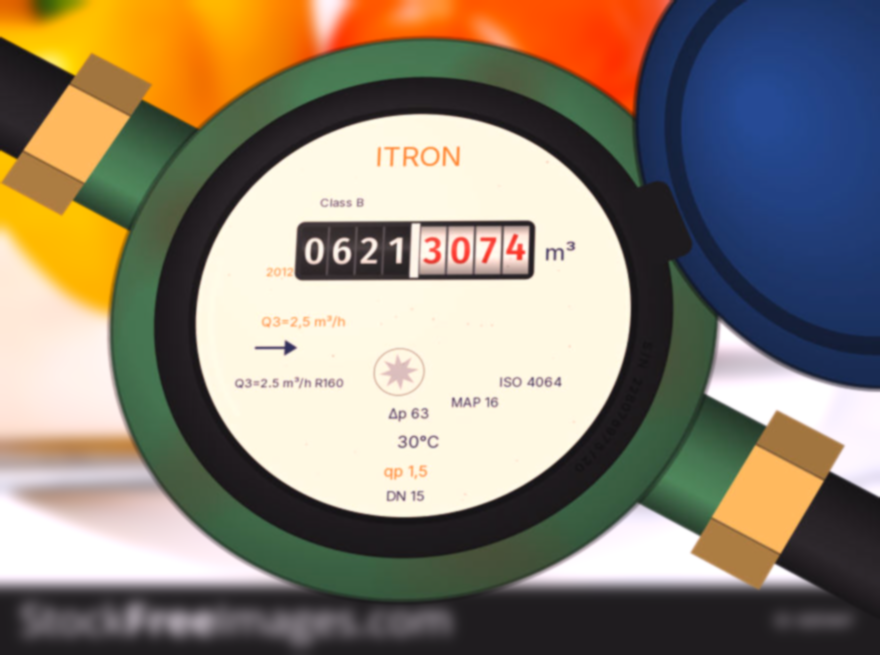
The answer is 621.3074 m³
